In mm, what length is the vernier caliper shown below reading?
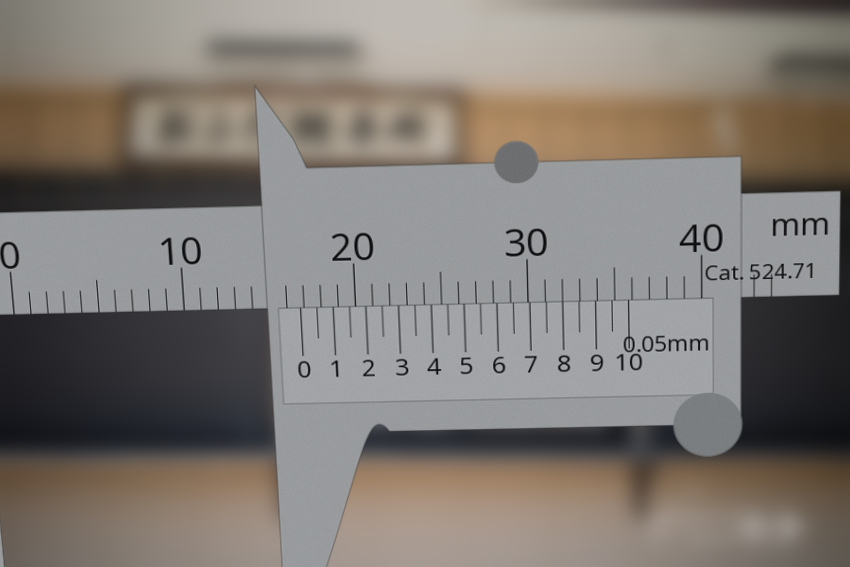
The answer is 16.8 mm
